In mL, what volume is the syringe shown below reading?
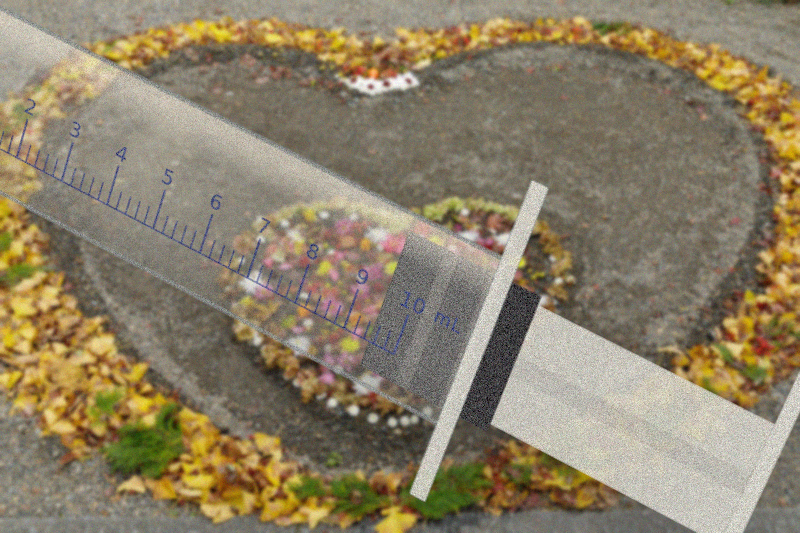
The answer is 9.5 mL
